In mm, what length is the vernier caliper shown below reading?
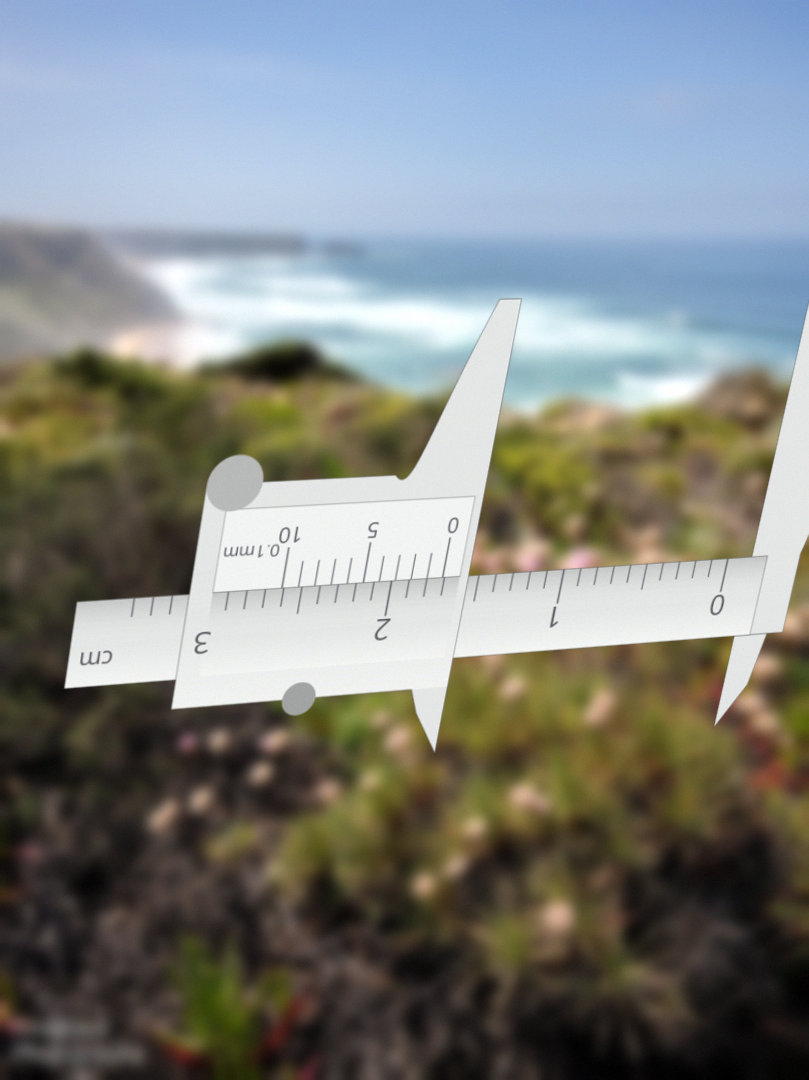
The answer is 17.1 mm
